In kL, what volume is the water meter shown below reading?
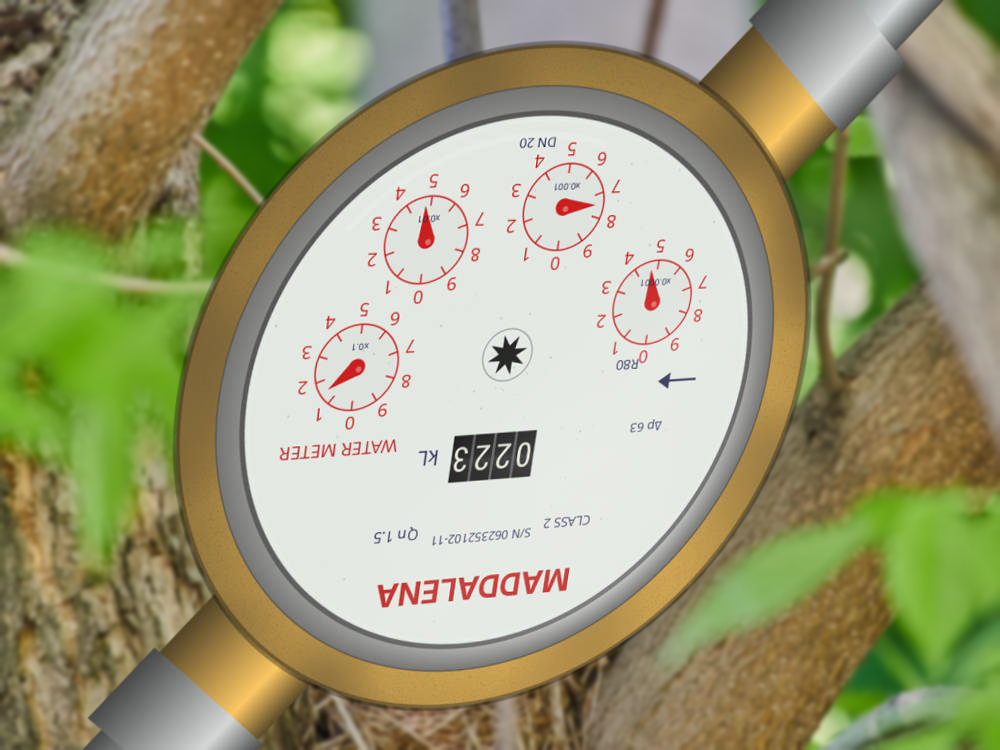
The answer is 223.1474 kL
